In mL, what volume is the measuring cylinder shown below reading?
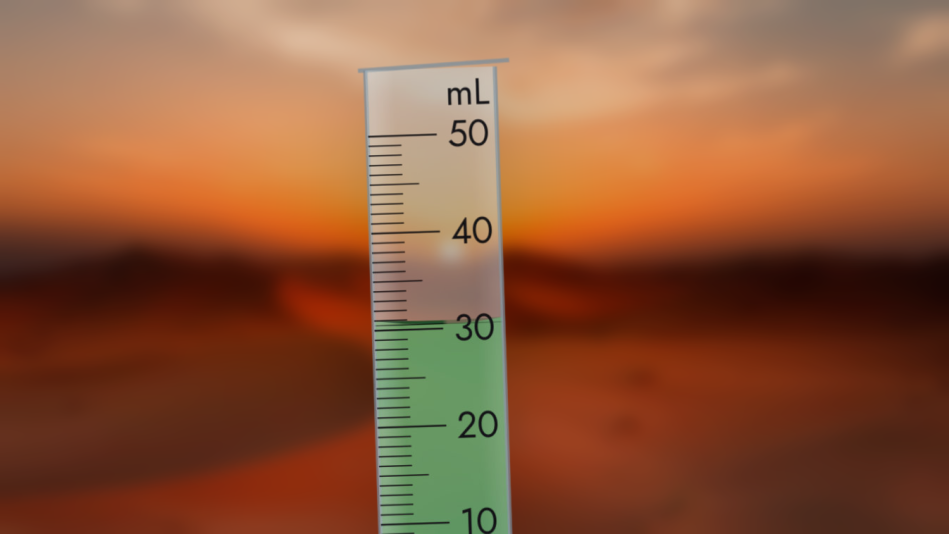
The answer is 30.5 mL
